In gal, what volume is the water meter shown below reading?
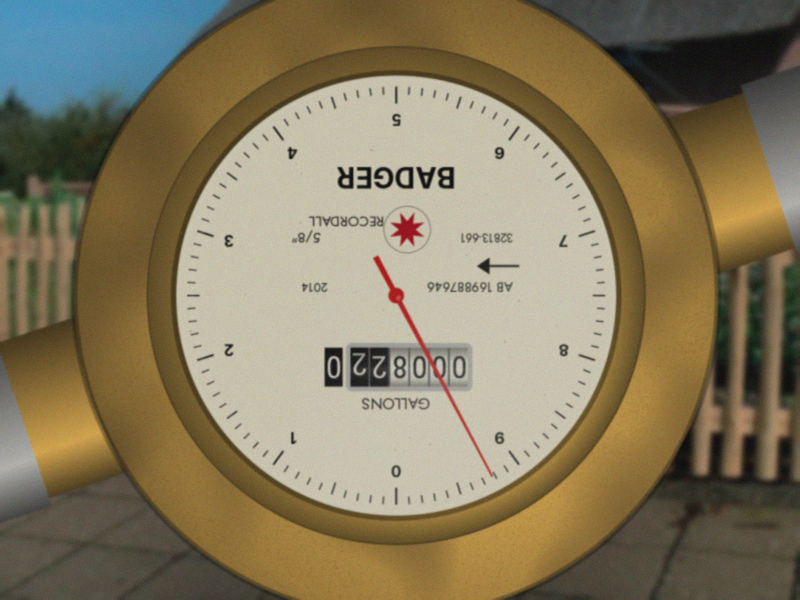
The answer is 8219.2 gal
